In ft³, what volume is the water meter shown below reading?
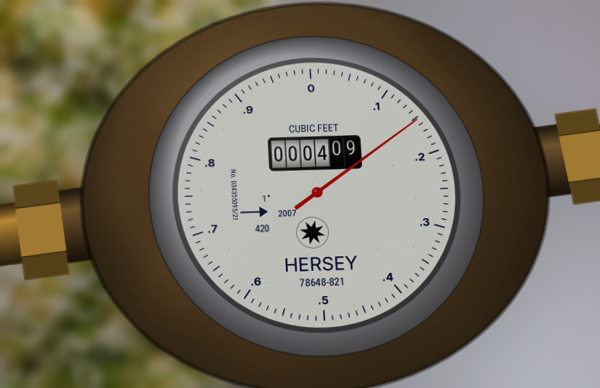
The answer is 409.15 ft³
